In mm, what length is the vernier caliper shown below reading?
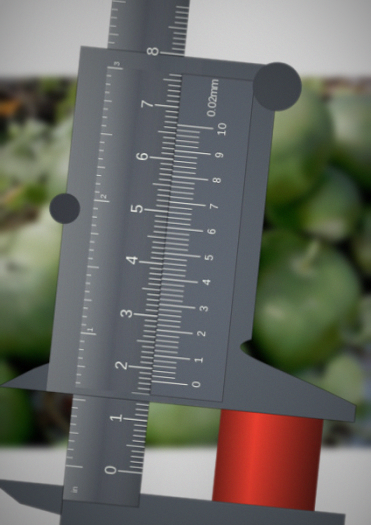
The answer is 17.6 mm
